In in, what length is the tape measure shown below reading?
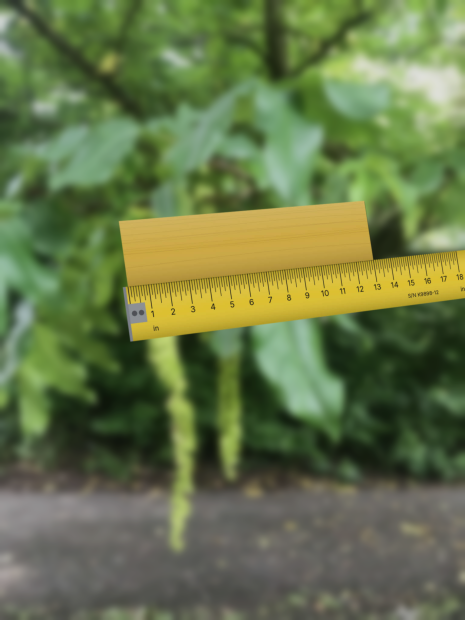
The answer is 13 in
